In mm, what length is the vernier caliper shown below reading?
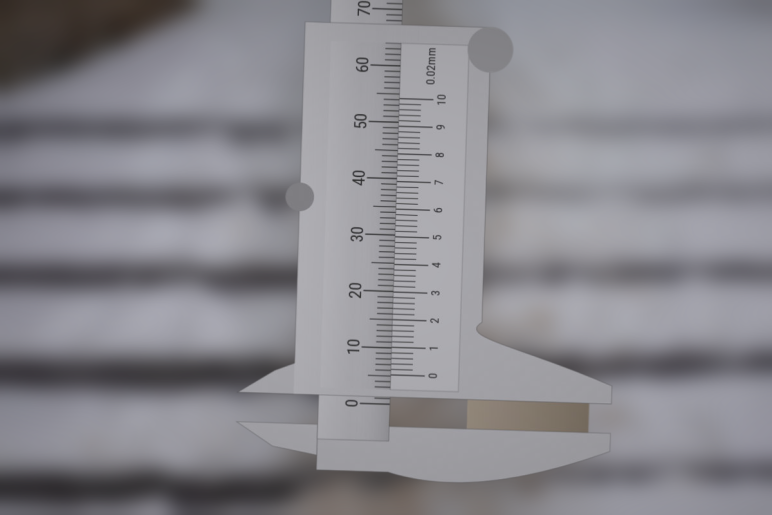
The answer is 5.2 mm
